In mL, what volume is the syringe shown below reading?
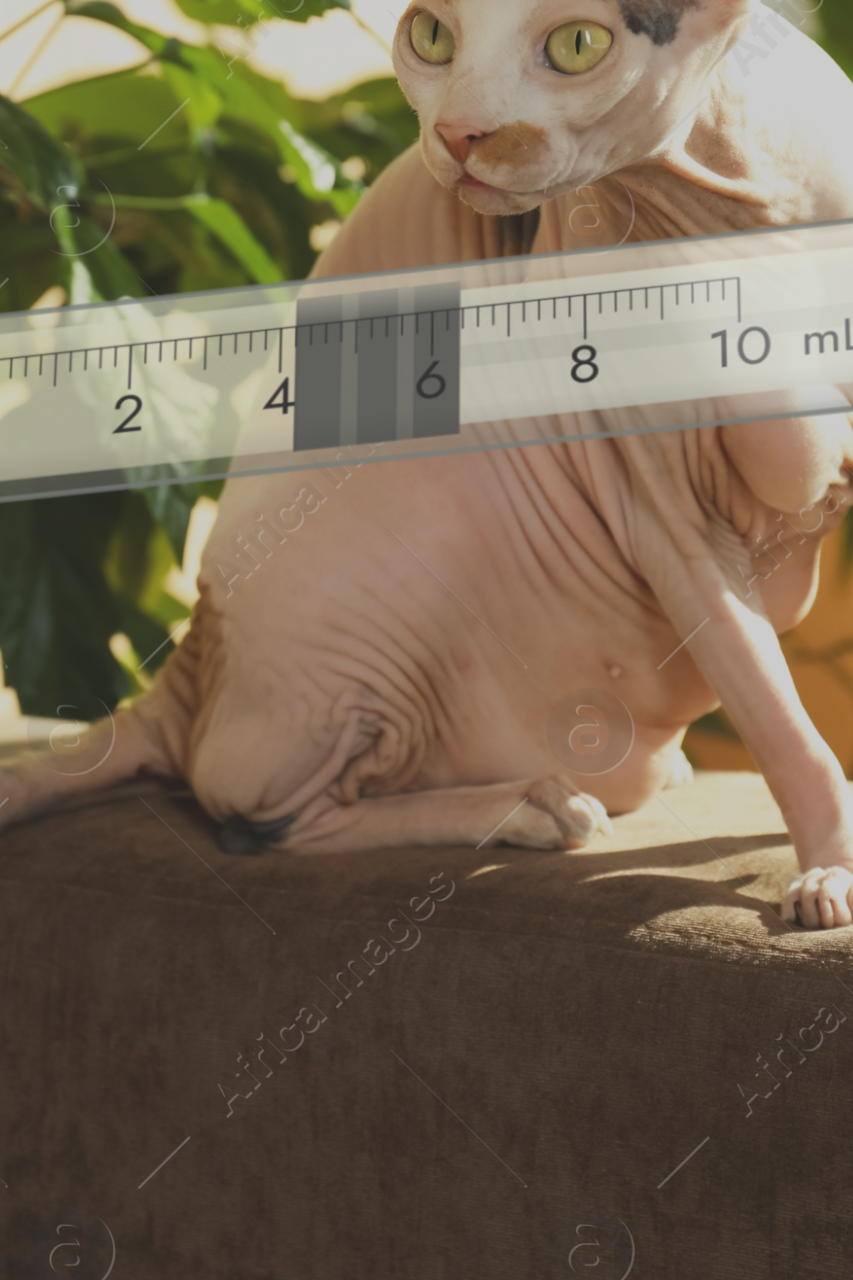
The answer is 4.2 mL
